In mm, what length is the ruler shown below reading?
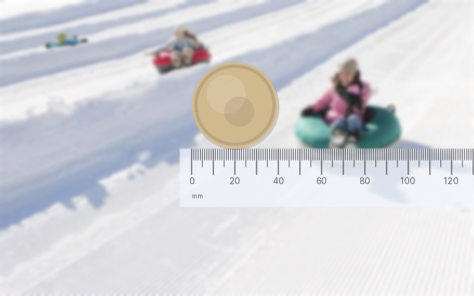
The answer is 40 mm
